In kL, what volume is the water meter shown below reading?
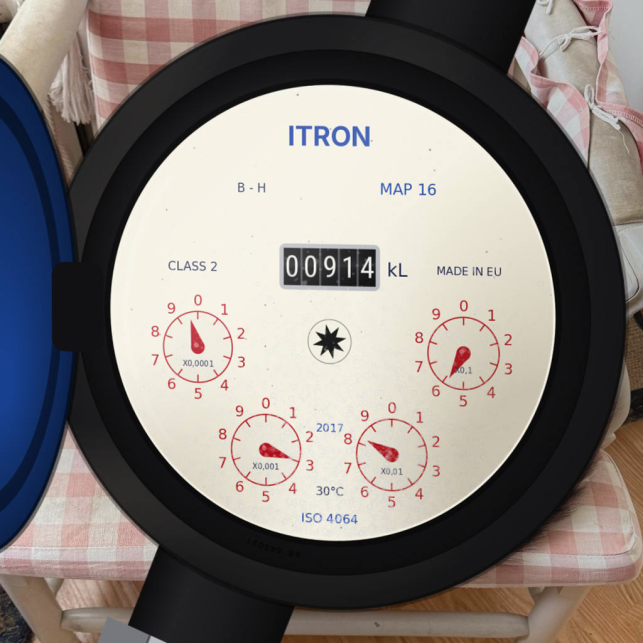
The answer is 914.5829 kL
